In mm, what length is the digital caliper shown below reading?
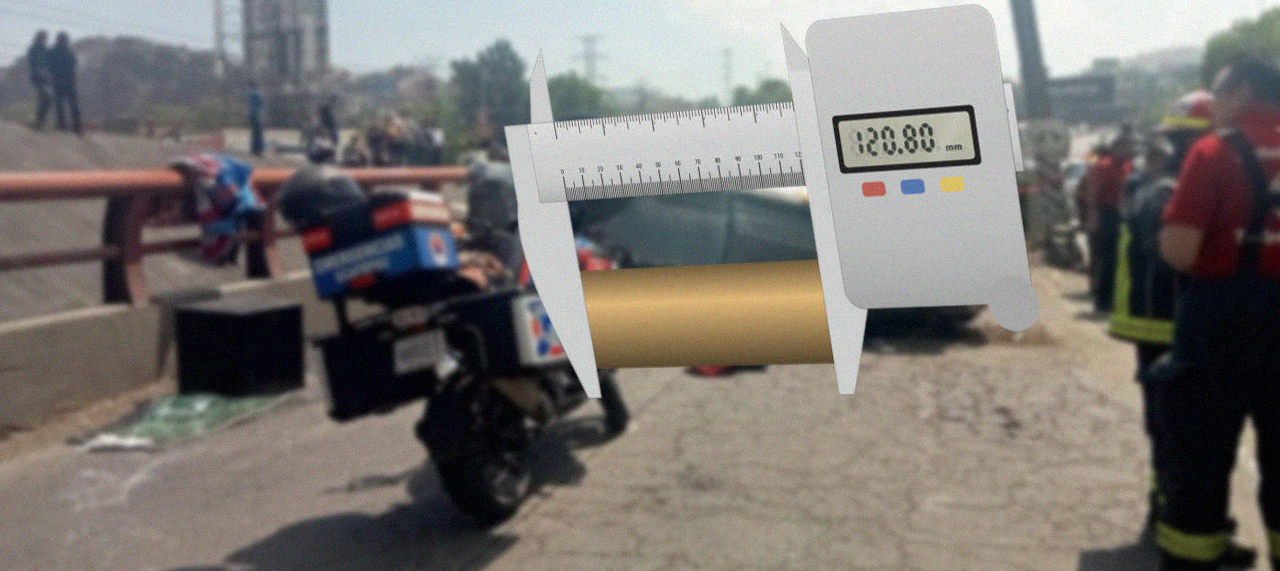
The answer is 120.80 mm
